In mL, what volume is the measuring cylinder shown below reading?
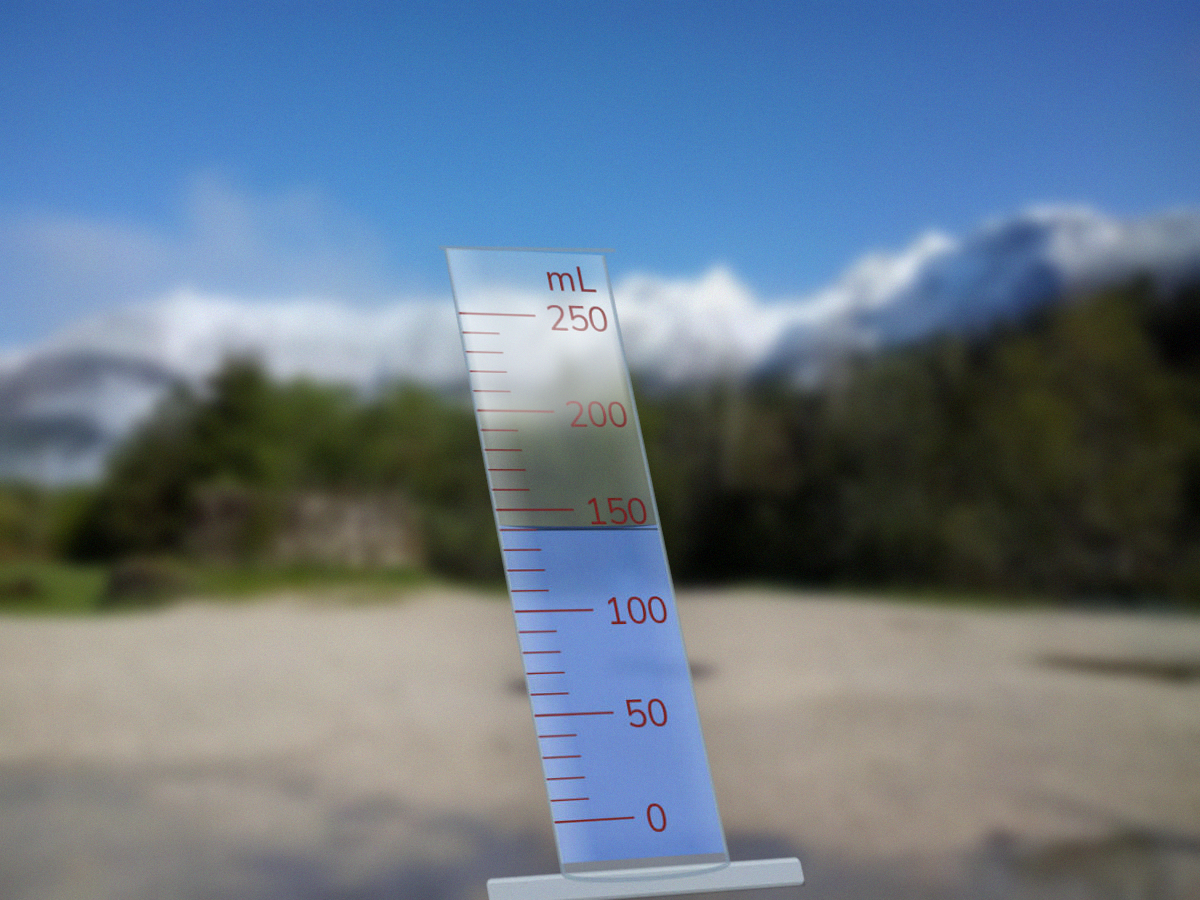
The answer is 140 mL
